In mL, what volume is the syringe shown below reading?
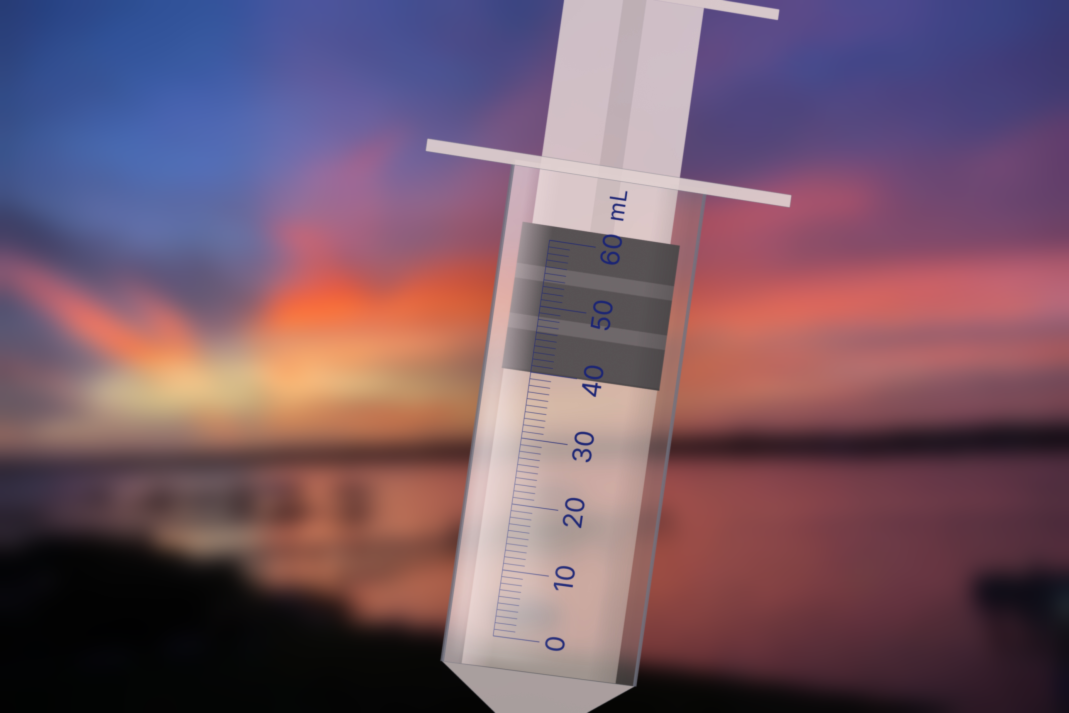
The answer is 40 mL
